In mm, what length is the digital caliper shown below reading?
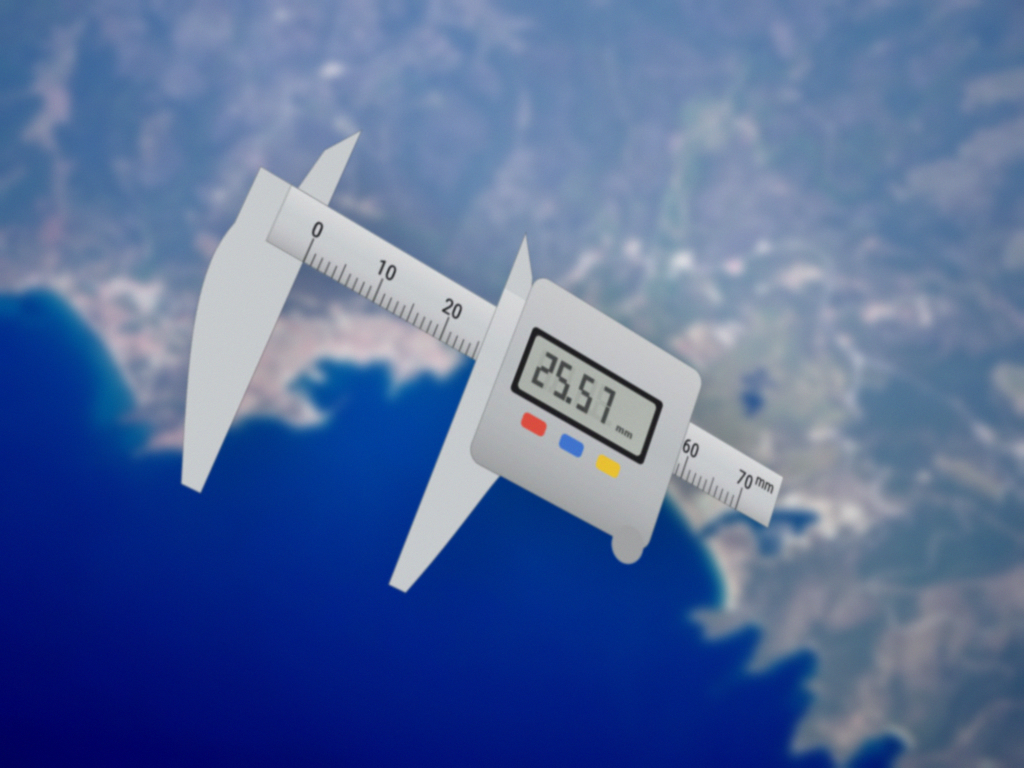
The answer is 25.57 mm
